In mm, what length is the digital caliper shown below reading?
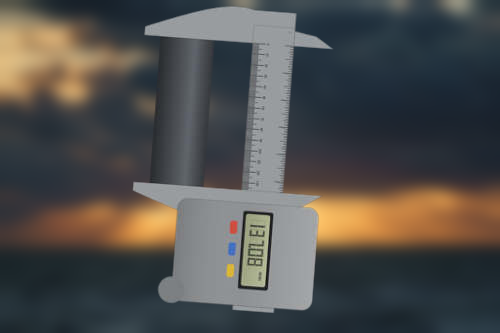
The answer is 137.08 mm
